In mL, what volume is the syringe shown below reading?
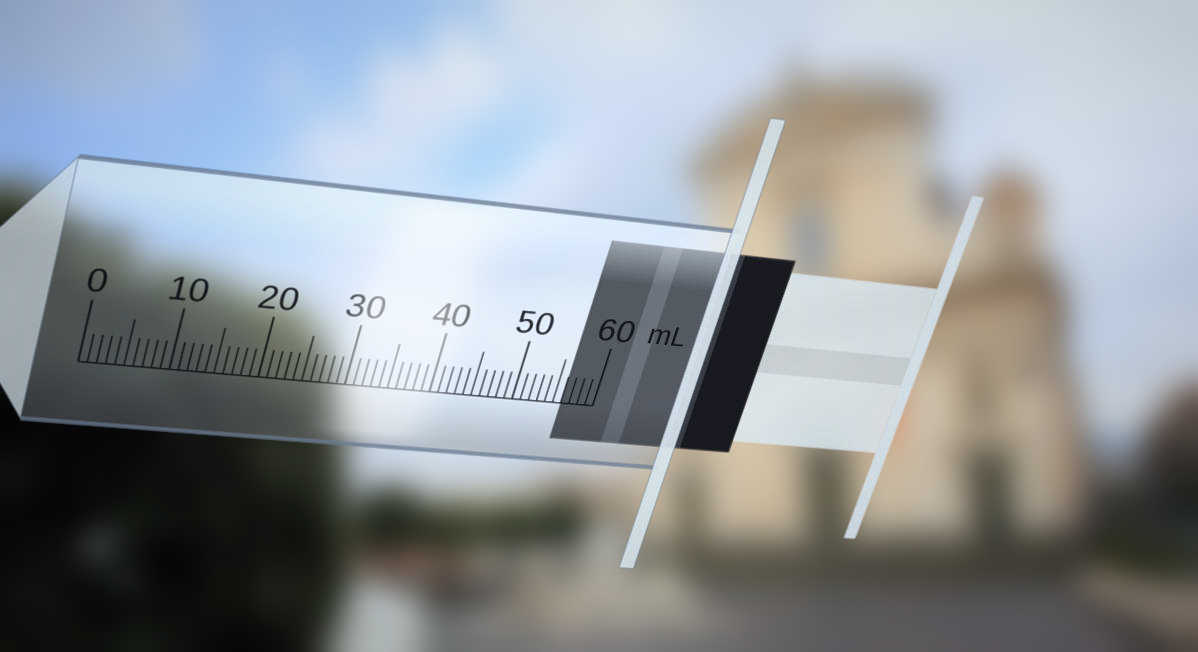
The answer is 56 mL
